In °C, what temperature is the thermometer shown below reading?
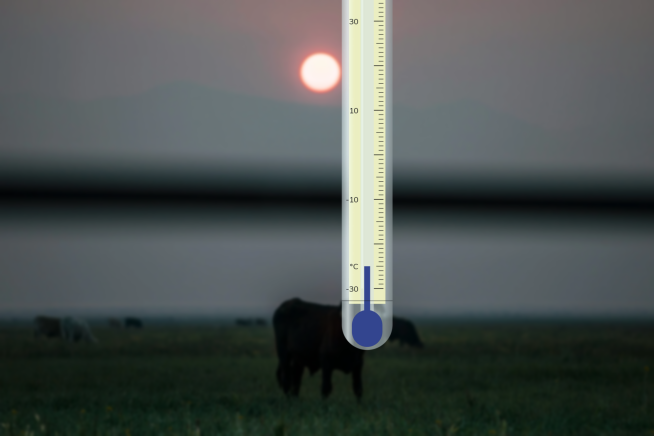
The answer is -25 °C
